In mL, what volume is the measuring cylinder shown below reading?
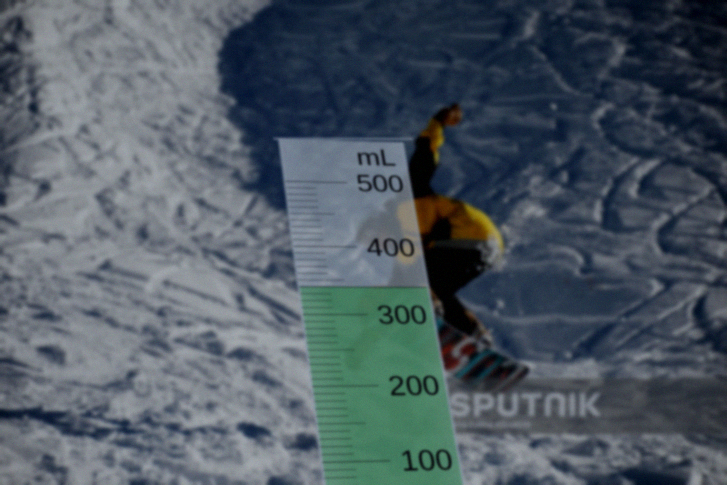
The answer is 340 mL
